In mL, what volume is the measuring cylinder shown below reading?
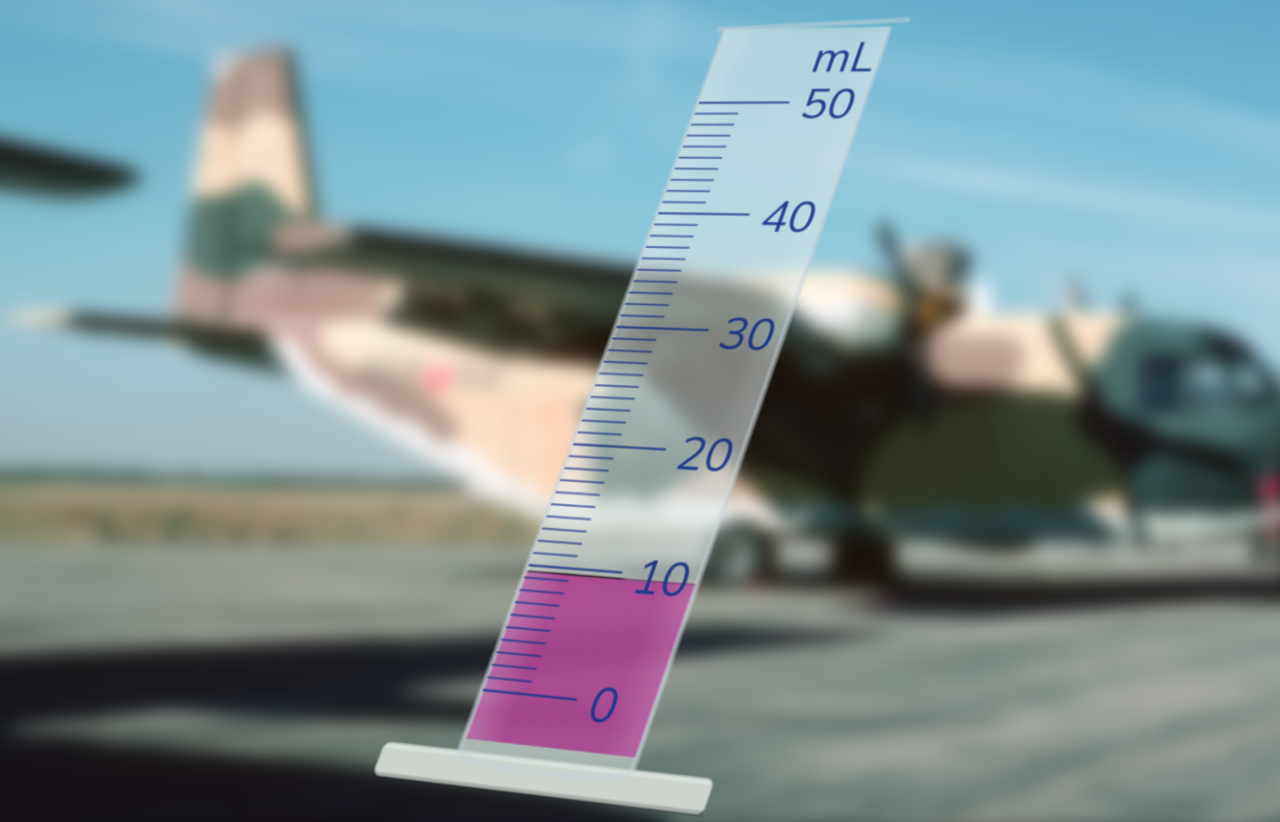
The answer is 9.5 mL
